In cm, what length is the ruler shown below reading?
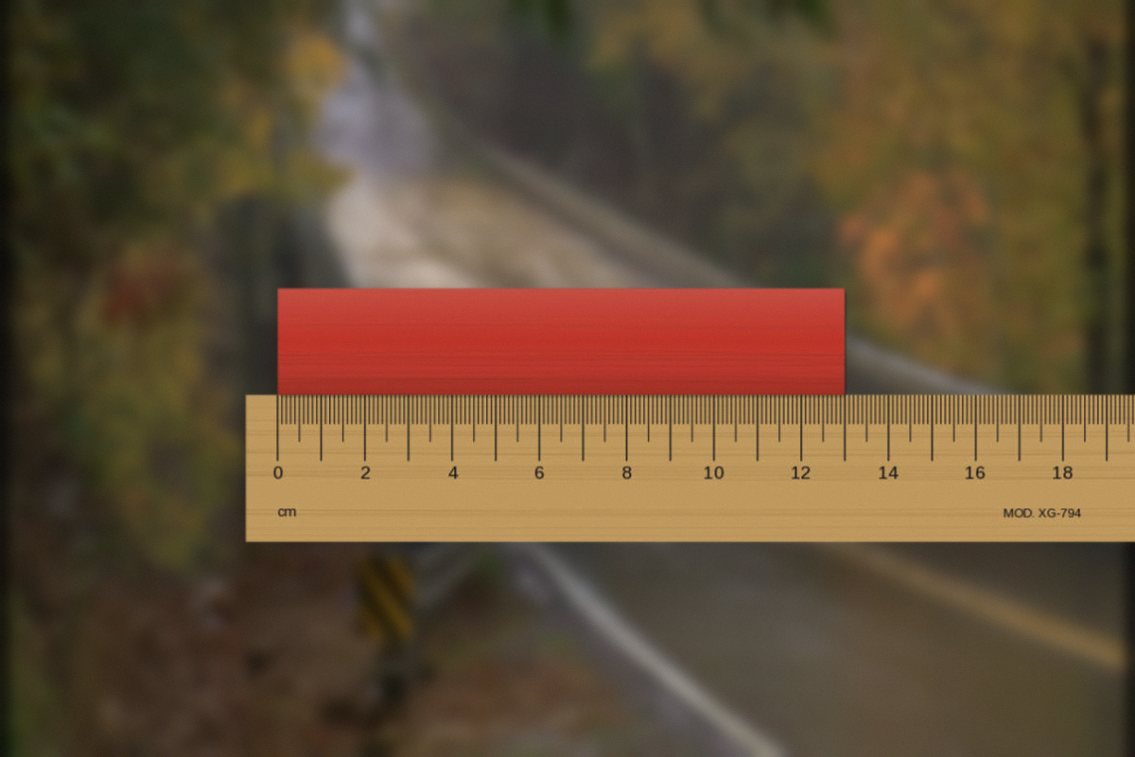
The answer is 13 cm
